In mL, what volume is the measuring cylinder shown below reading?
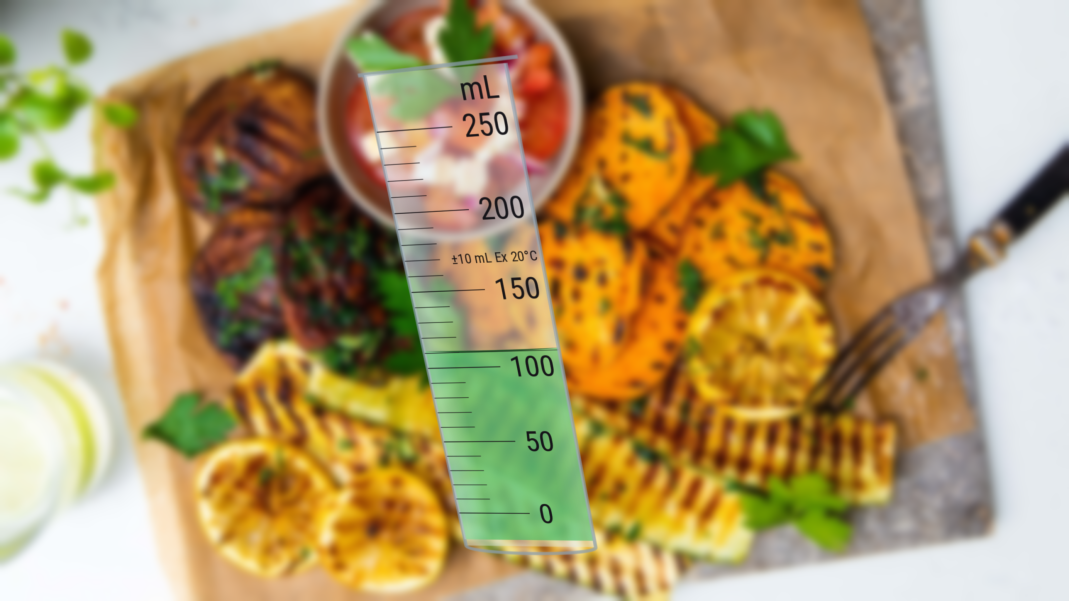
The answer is 110 mL
